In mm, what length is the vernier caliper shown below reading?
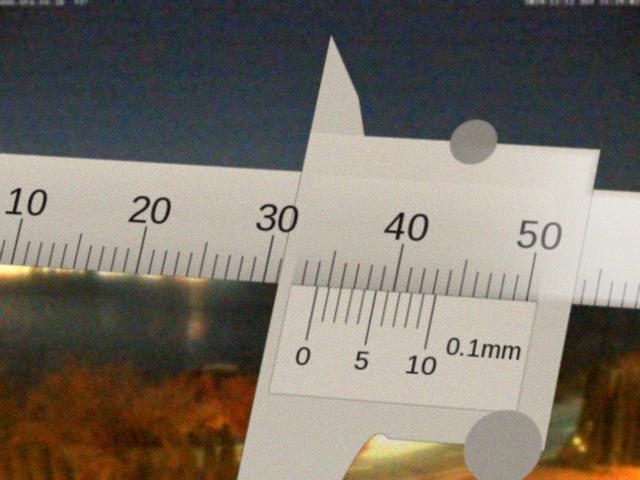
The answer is 34.2 mm
